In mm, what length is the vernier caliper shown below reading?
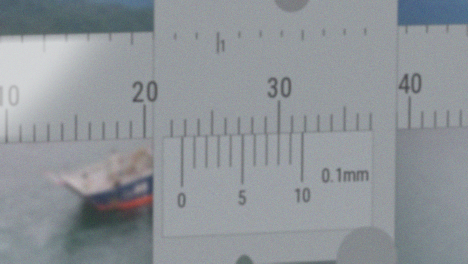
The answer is 22.8 mm
